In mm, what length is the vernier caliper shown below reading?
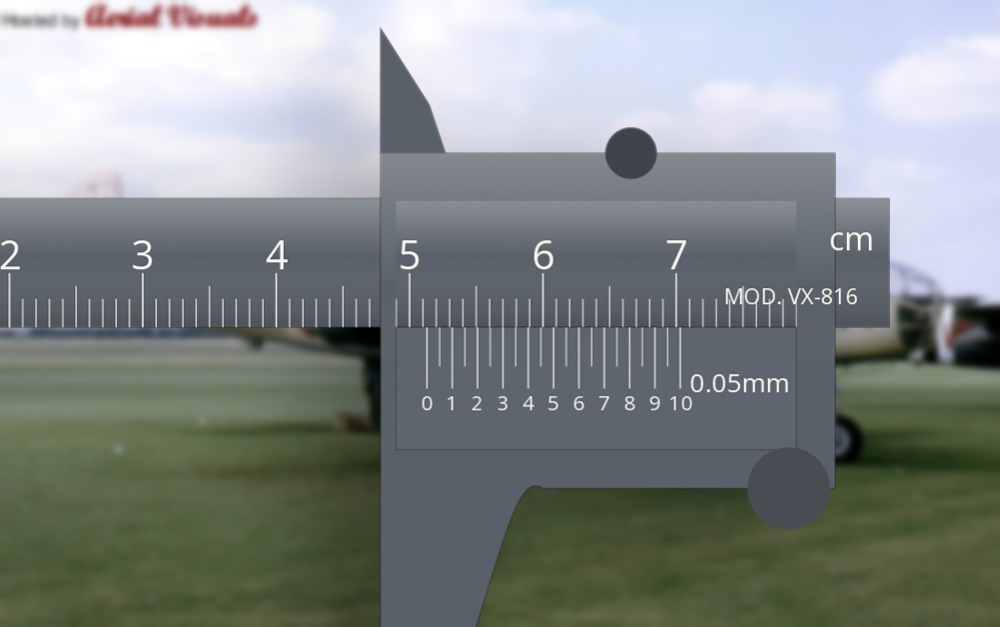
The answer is 51.3 mm
